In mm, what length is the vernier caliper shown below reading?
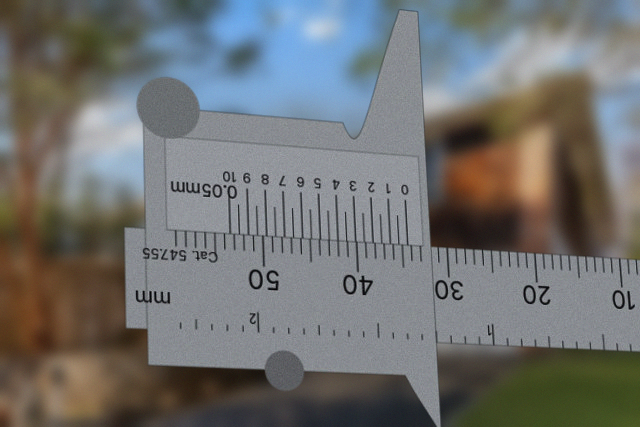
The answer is 34.4 mm
